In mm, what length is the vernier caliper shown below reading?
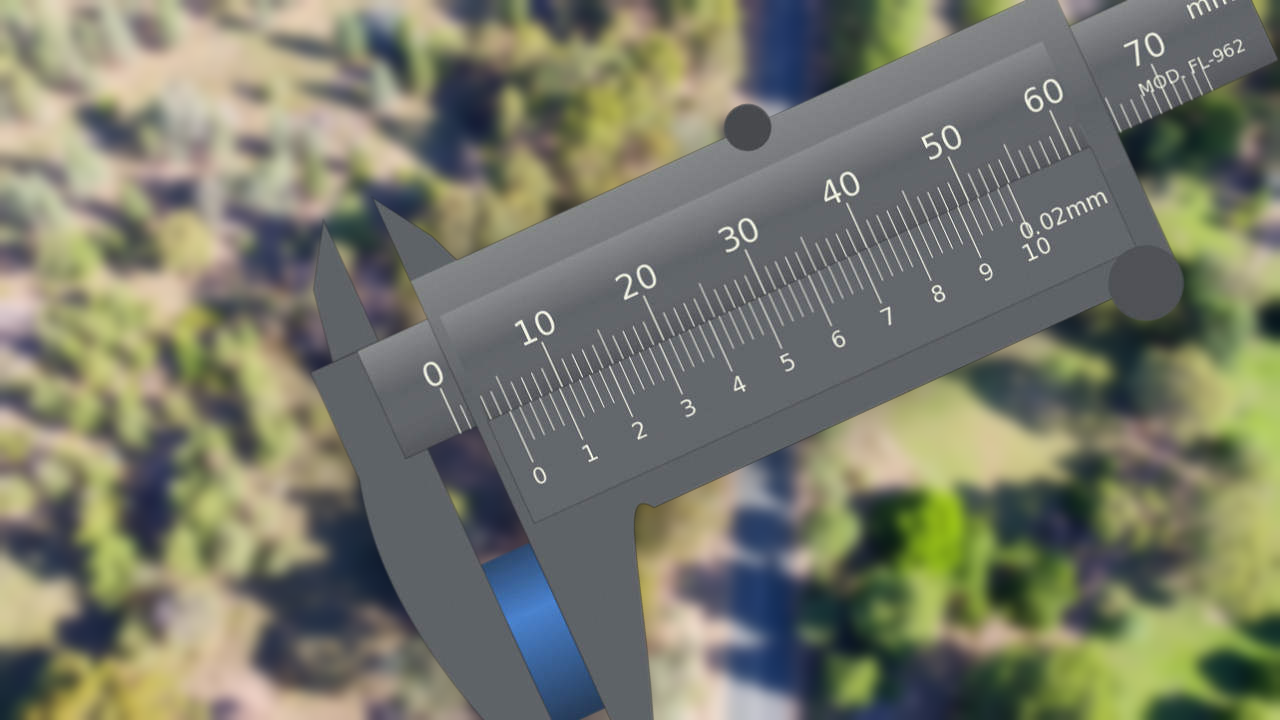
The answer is 4.8 mm
